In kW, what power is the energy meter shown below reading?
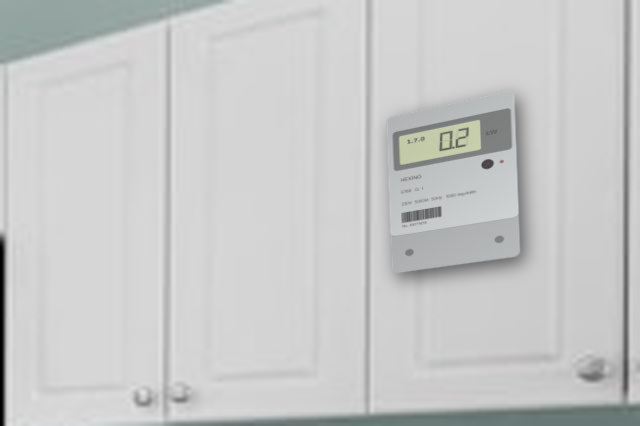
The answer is 0.2 kW
